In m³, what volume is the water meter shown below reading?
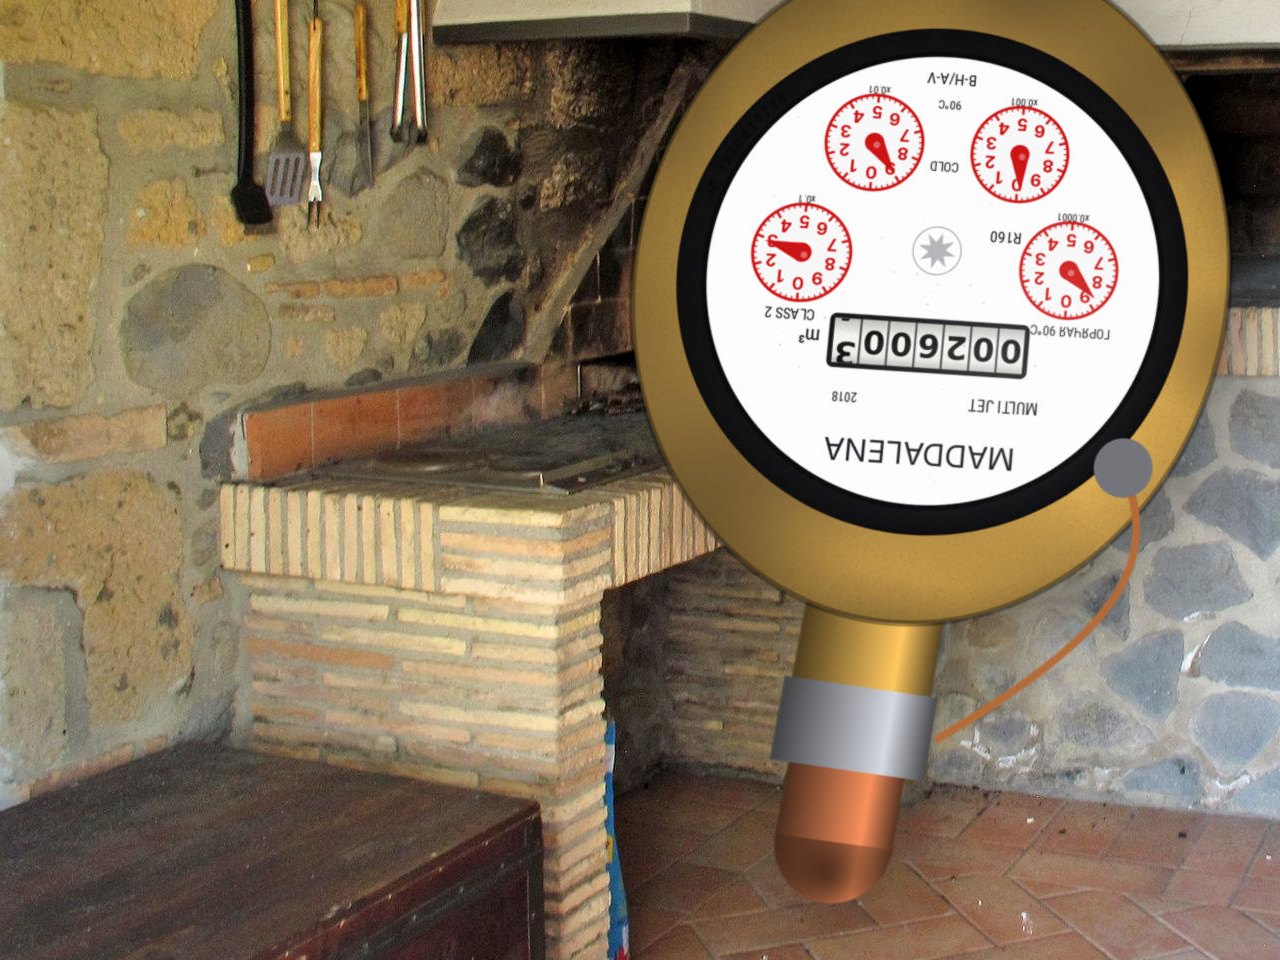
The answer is 26003.2898 m³
